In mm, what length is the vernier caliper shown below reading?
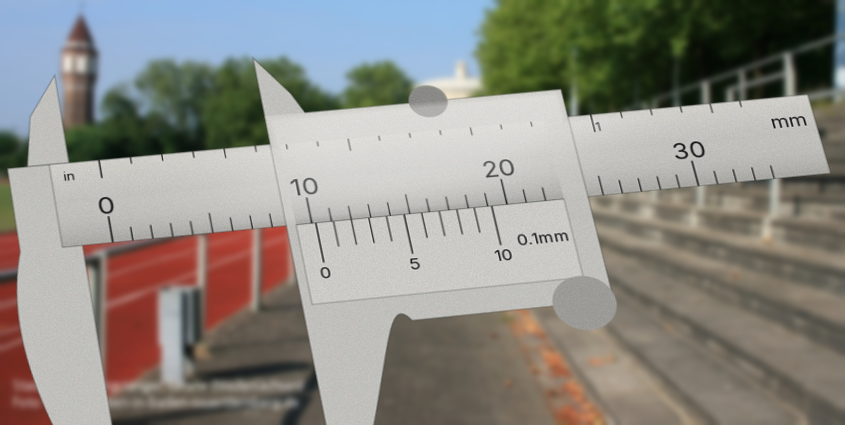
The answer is 10.2 mm
